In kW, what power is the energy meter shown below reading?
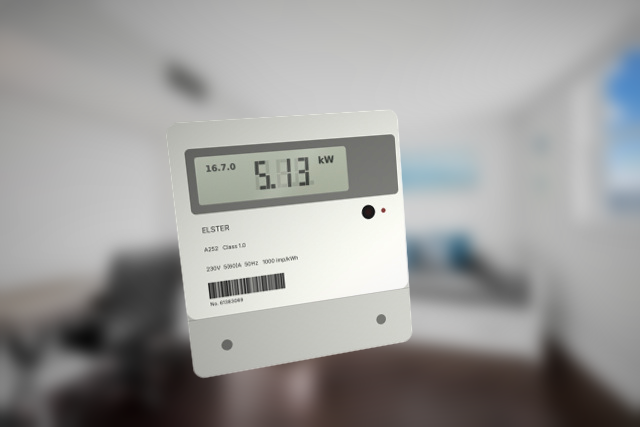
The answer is 5.13 kW
